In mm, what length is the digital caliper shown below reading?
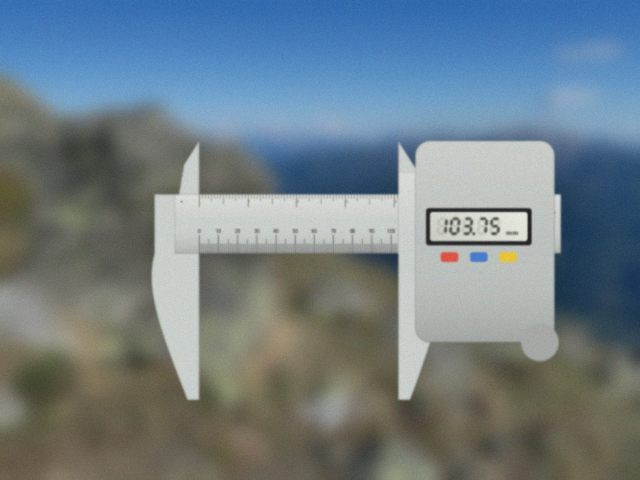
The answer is 103.75 mm
